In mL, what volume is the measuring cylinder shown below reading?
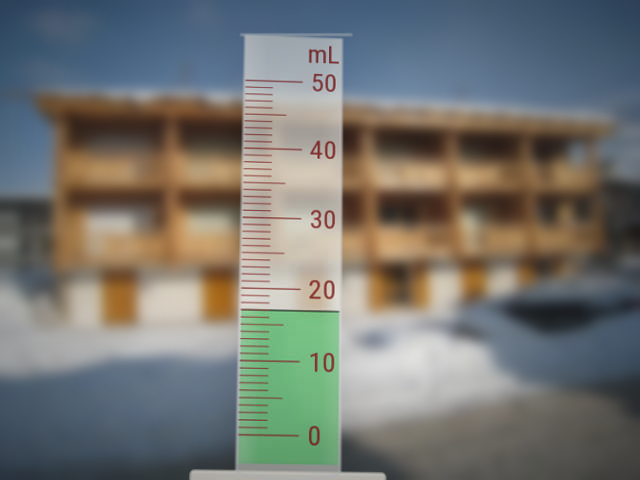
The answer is 17 mL
